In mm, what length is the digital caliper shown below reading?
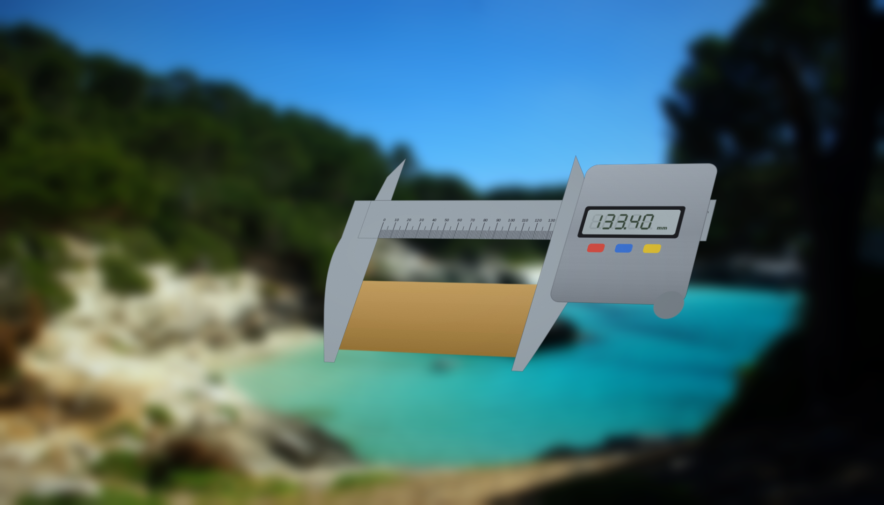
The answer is 133.40 mm
